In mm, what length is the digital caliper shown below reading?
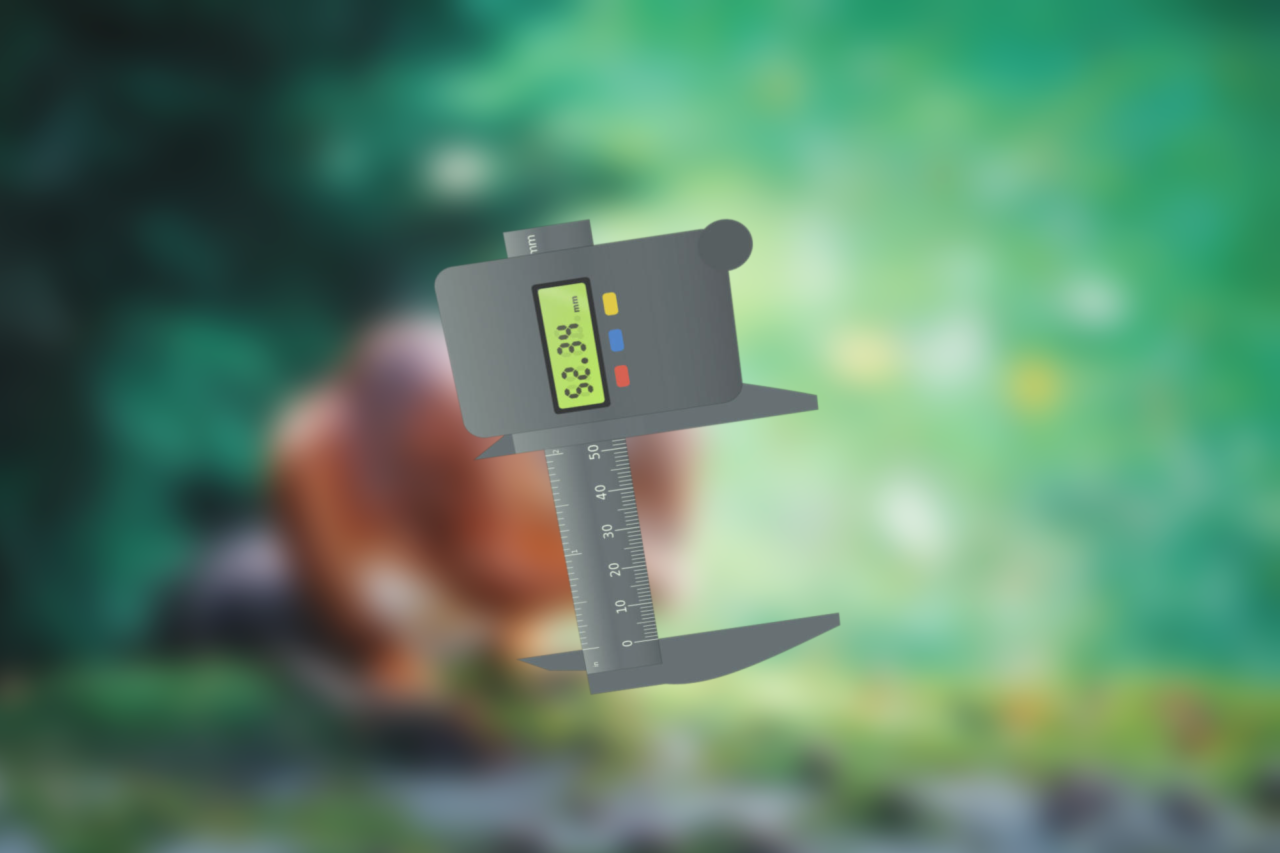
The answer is 52.34 mm
